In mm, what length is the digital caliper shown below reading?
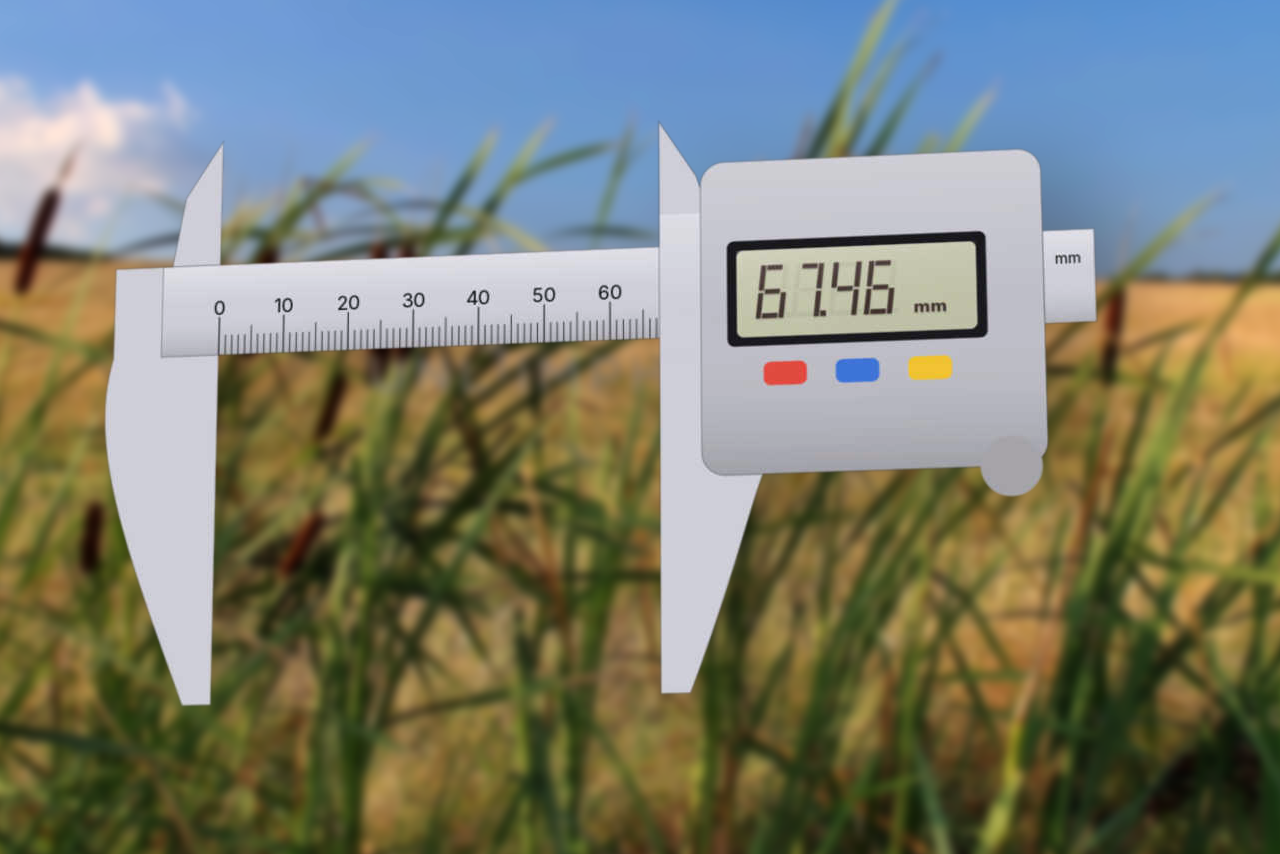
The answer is 67.46 mm
